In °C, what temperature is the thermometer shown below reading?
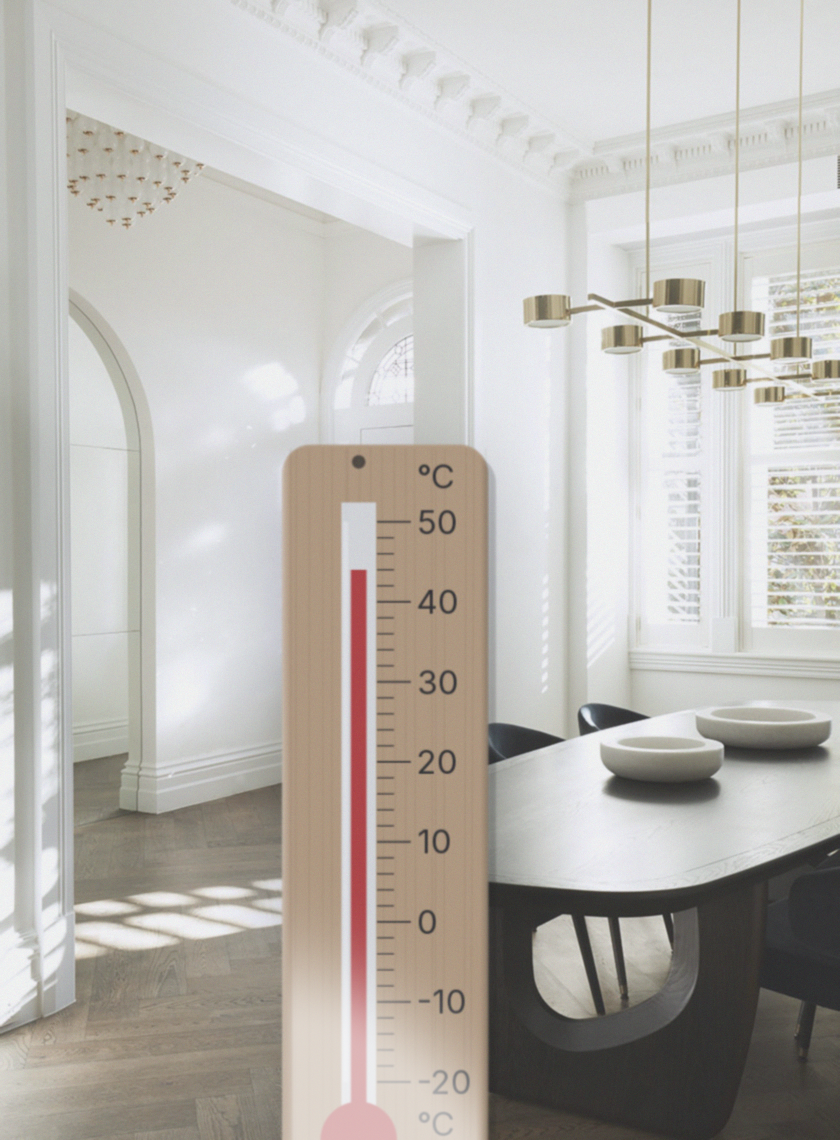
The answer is 44 °C
